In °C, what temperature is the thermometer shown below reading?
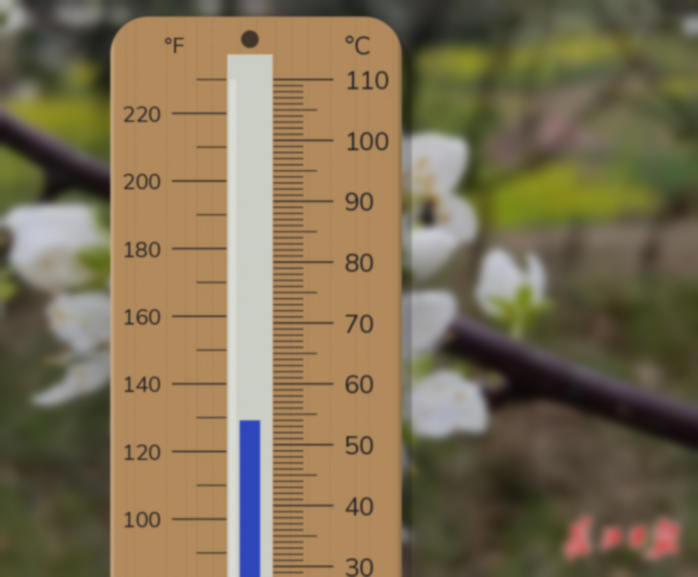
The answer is 54 °C
